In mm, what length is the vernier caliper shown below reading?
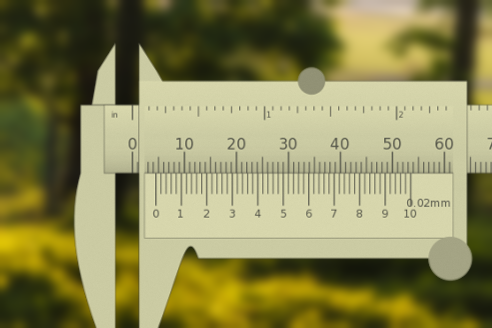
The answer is 4.5 mm
